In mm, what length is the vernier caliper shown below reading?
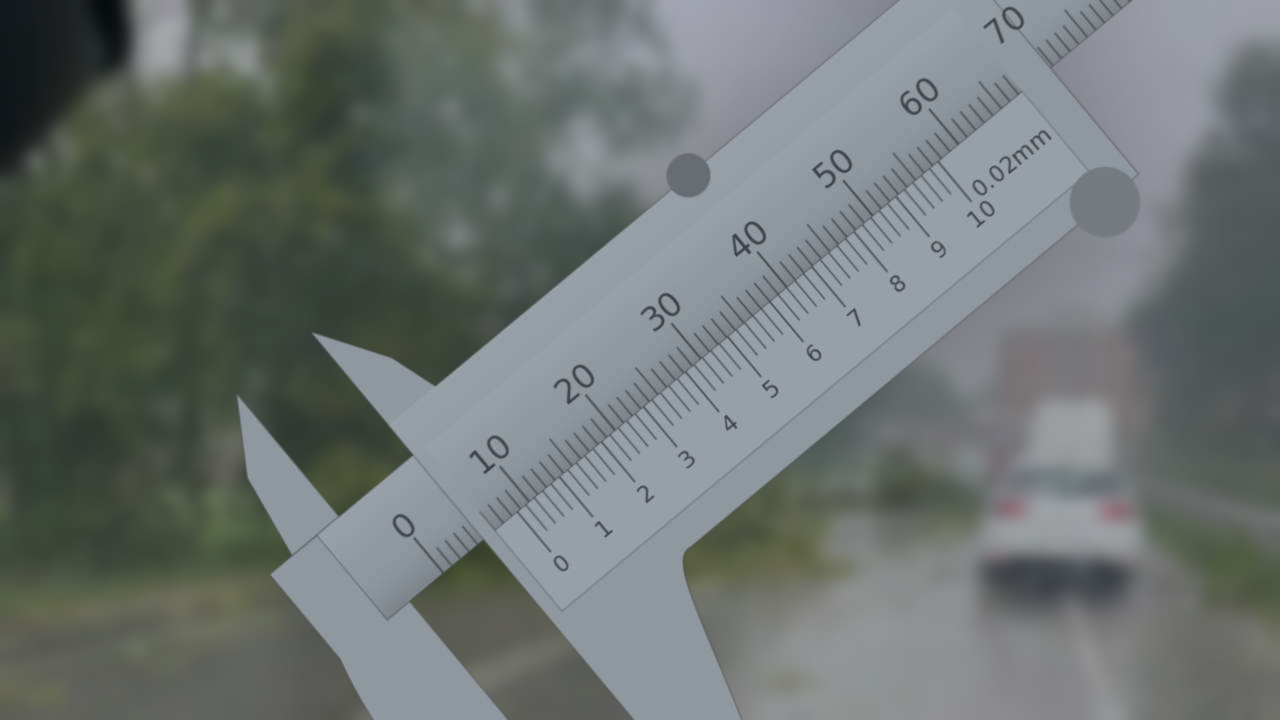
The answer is 8.6 mm
